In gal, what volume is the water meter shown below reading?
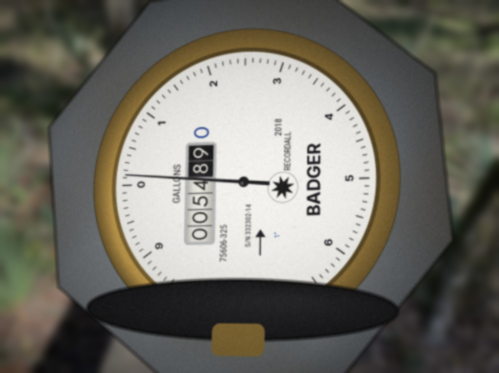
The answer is 54890.1 gal
